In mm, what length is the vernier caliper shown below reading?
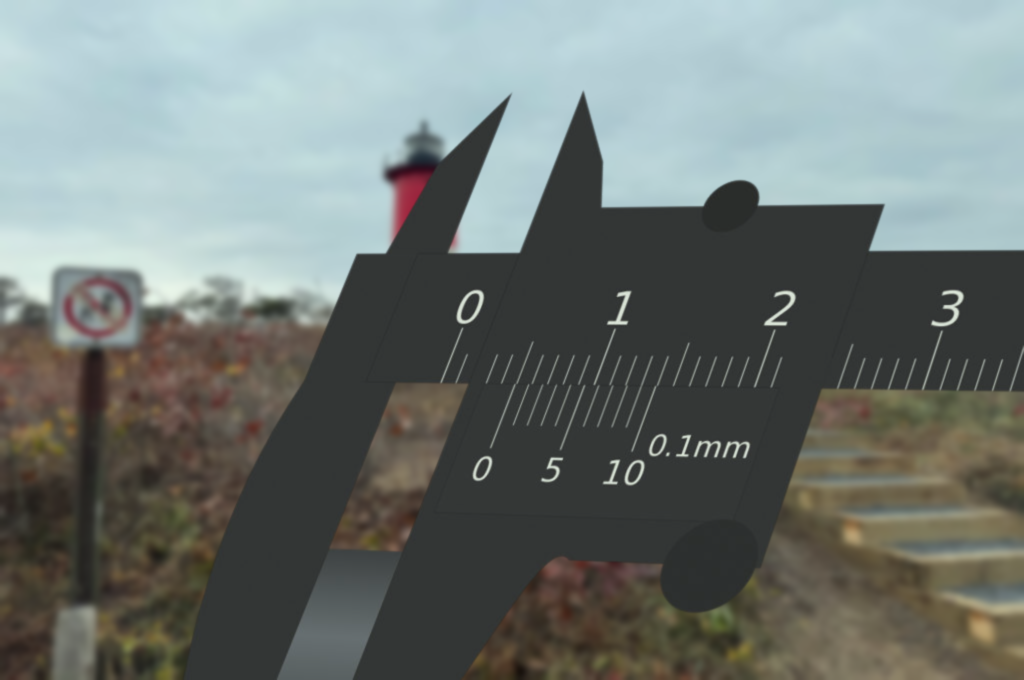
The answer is 4.9 mm
